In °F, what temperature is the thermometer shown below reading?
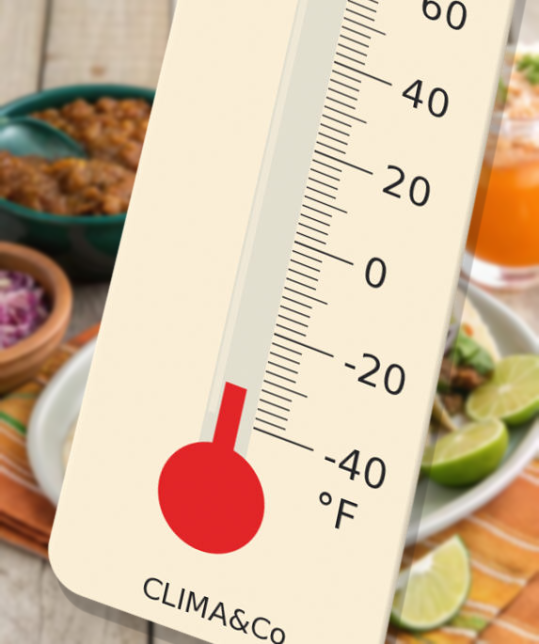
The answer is -33 °F
